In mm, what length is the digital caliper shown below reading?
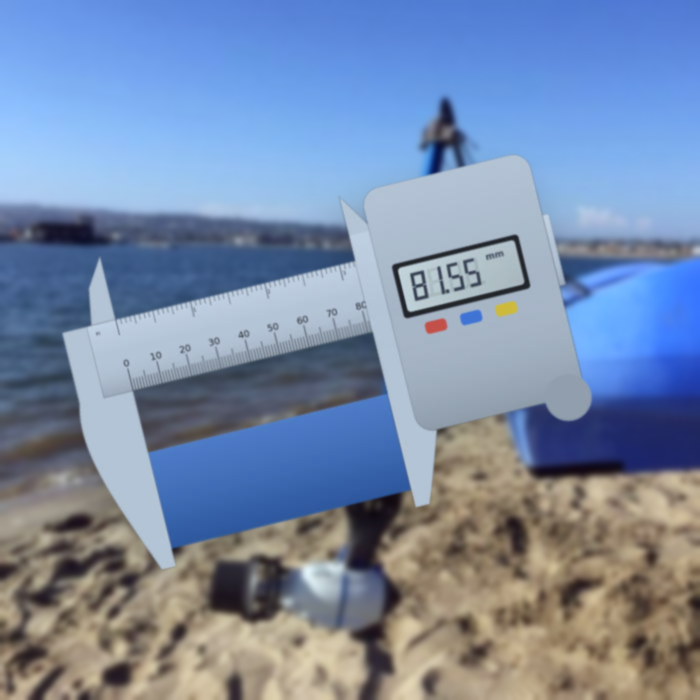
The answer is 81.55 mm
